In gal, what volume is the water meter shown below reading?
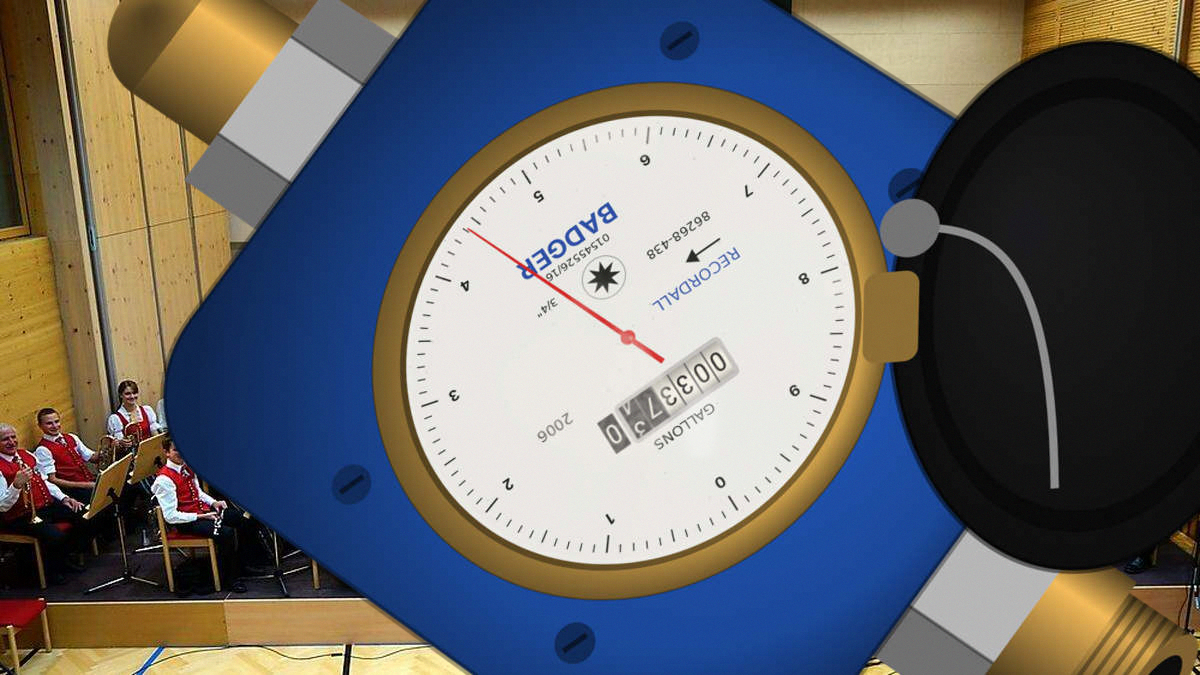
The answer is 33734.4 gal
